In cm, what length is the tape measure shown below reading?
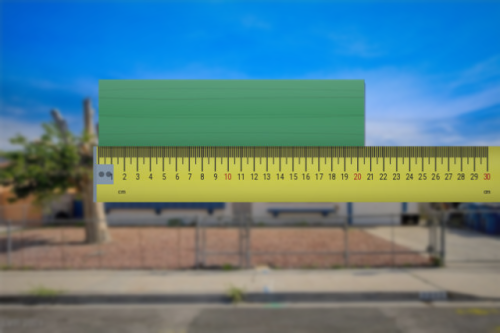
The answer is 20.5 cm
